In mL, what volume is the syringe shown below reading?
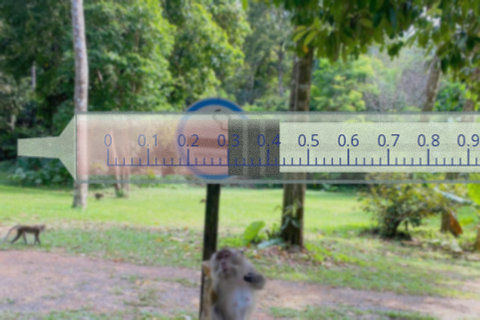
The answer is 0.3 mL
